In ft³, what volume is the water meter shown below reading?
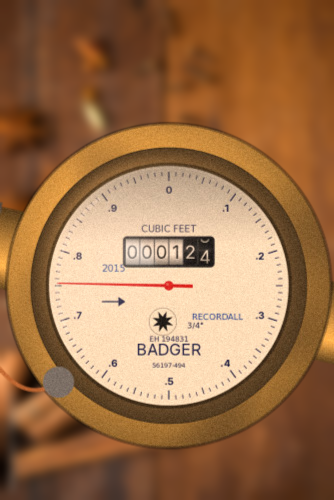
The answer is 123.75 ft³
